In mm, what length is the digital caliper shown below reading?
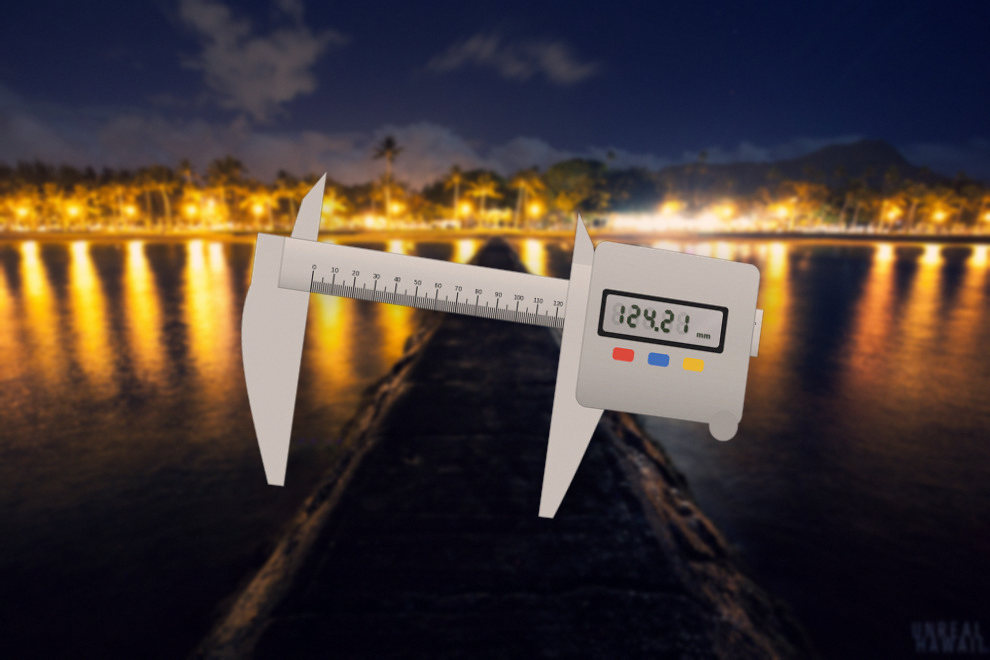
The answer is 124.21 mm
